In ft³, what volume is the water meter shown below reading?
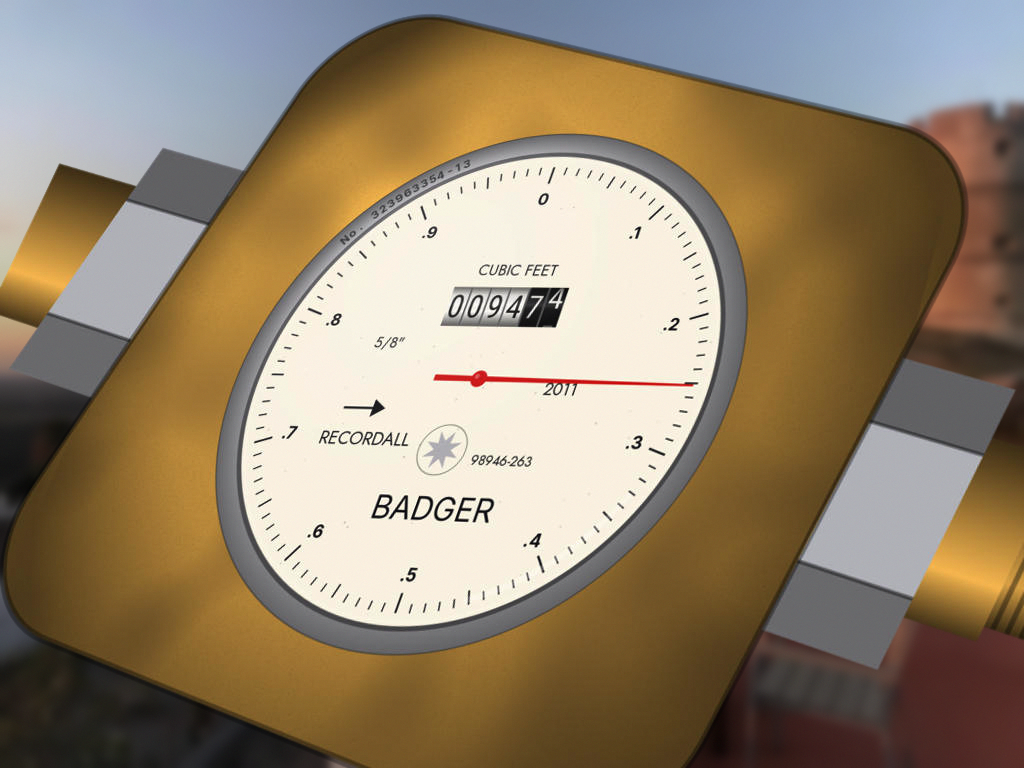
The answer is 9474.25 ft³
